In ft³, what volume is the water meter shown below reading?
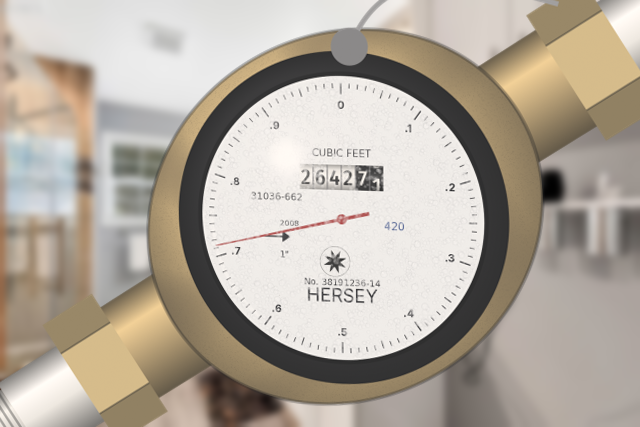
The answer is 264270.71 ft³
